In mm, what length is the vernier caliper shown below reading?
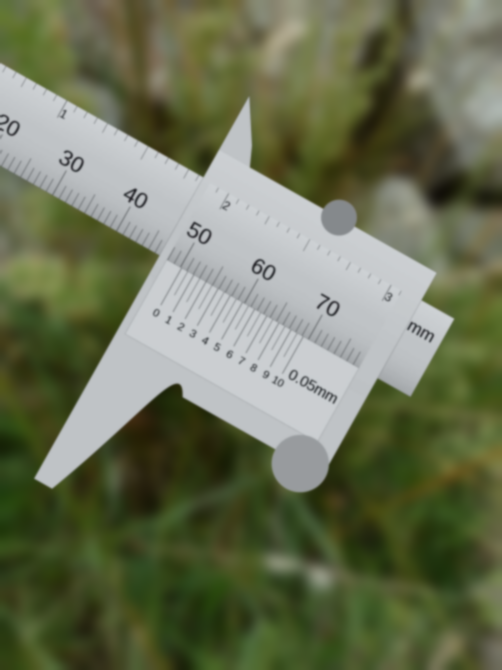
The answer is 50.2 mm
